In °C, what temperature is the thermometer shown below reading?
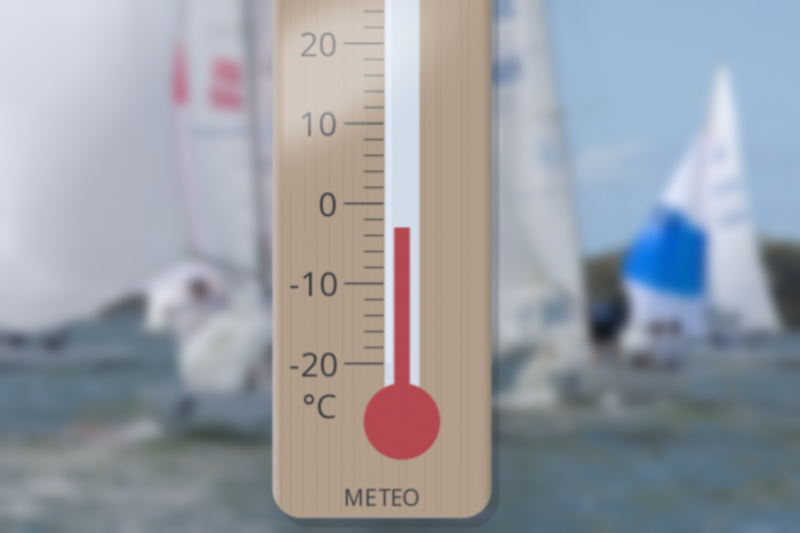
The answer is -3 °C
